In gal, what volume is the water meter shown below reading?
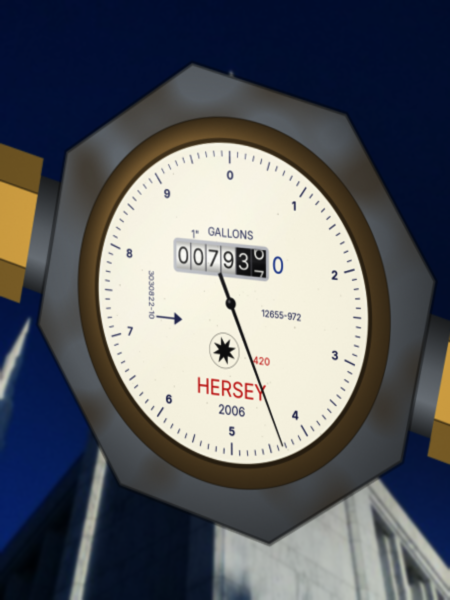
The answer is 79364.3 gal
